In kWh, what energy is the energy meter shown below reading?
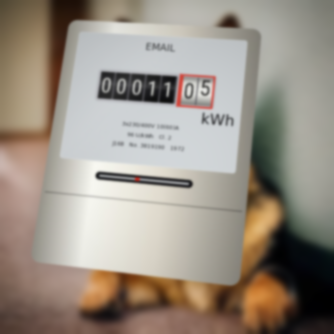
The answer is 11.05 kWh
